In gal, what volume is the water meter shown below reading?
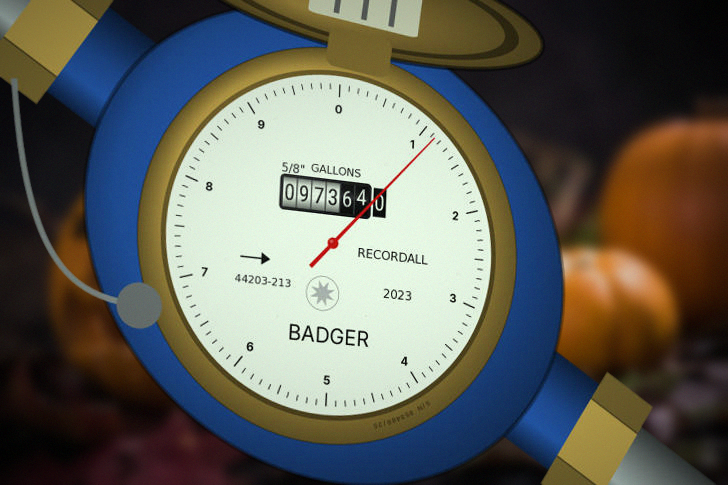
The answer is 973641.1 gal
